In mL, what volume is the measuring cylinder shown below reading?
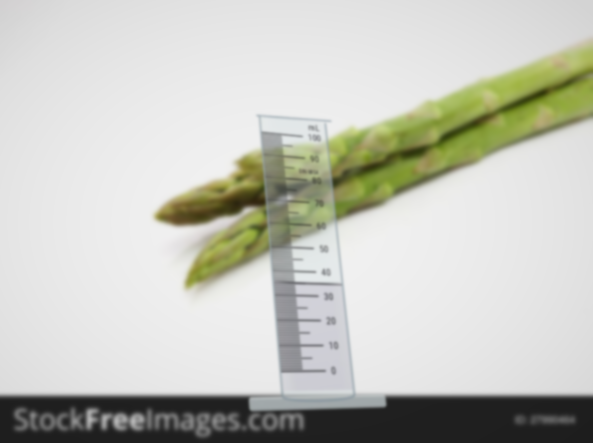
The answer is 35 mL
